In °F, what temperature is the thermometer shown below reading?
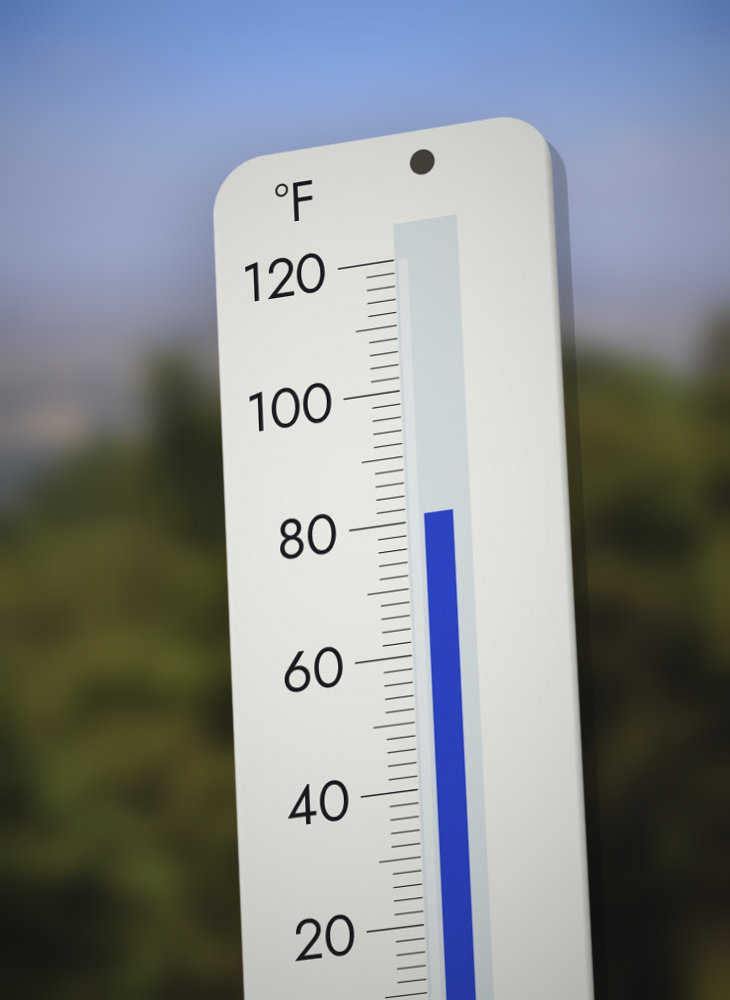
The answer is 81 °F
